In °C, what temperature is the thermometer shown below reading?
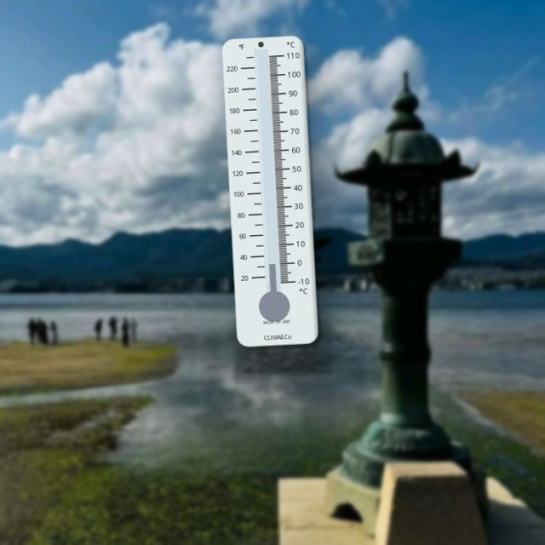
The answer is 0 °C
